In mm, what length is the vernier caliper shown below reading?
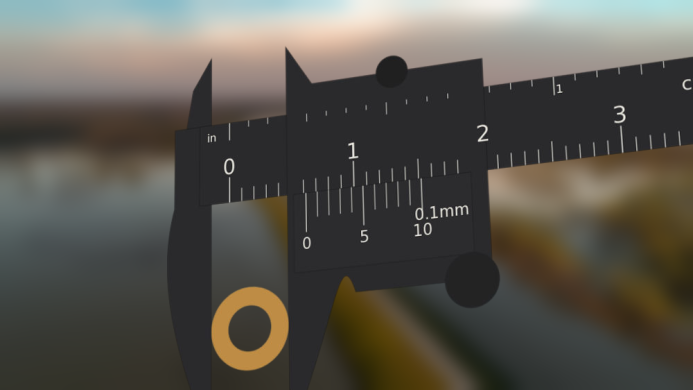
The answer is 6.2 mm
